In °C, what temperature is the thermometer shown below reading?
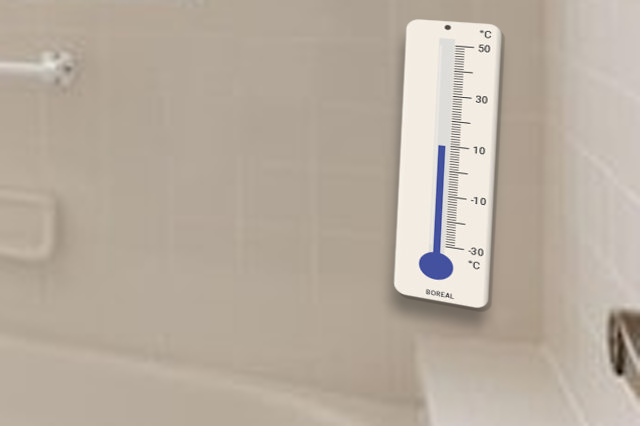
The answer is 10 °C
